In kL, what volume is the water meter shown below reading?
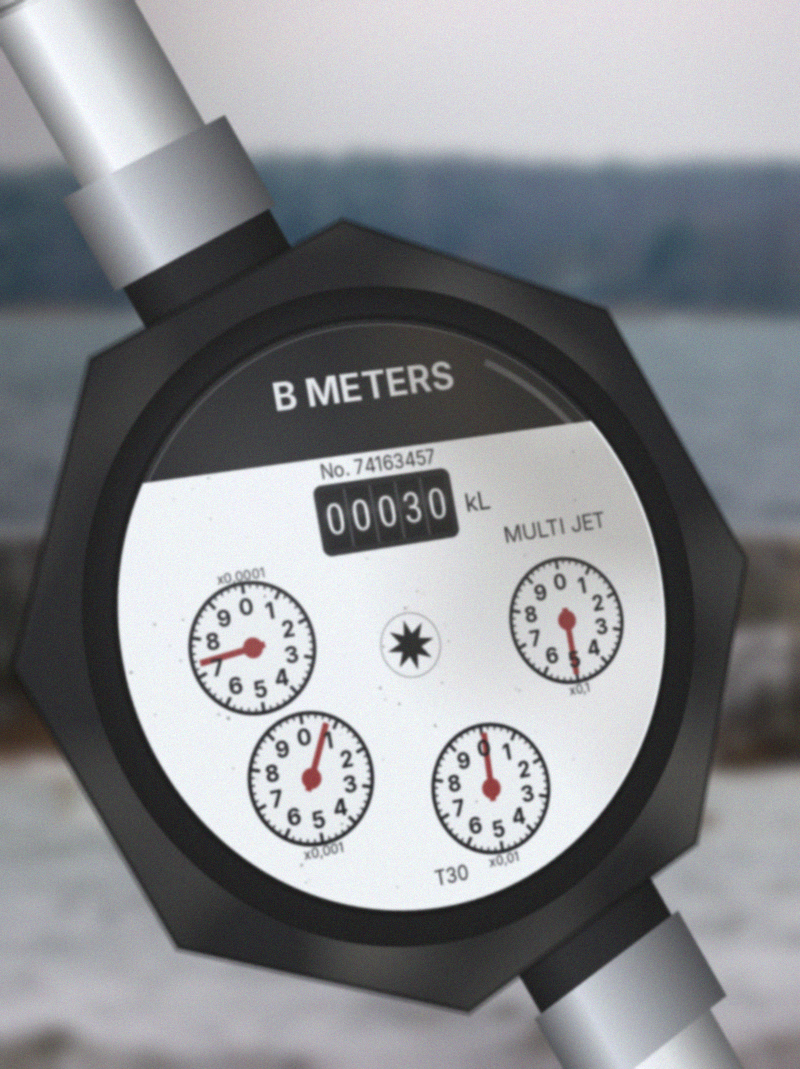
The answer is 30.5007 kL
